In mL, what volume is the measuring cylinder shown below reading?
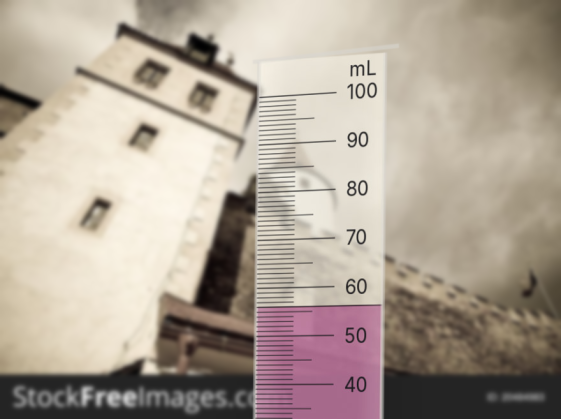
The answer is 56 mL
